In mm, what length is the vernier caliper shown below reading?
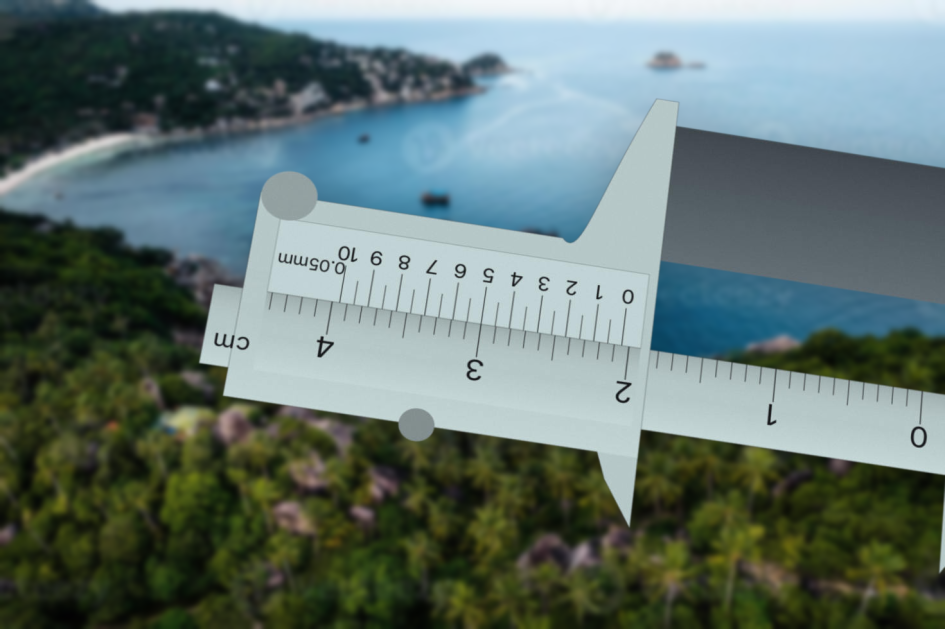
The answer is 20.5 mm
